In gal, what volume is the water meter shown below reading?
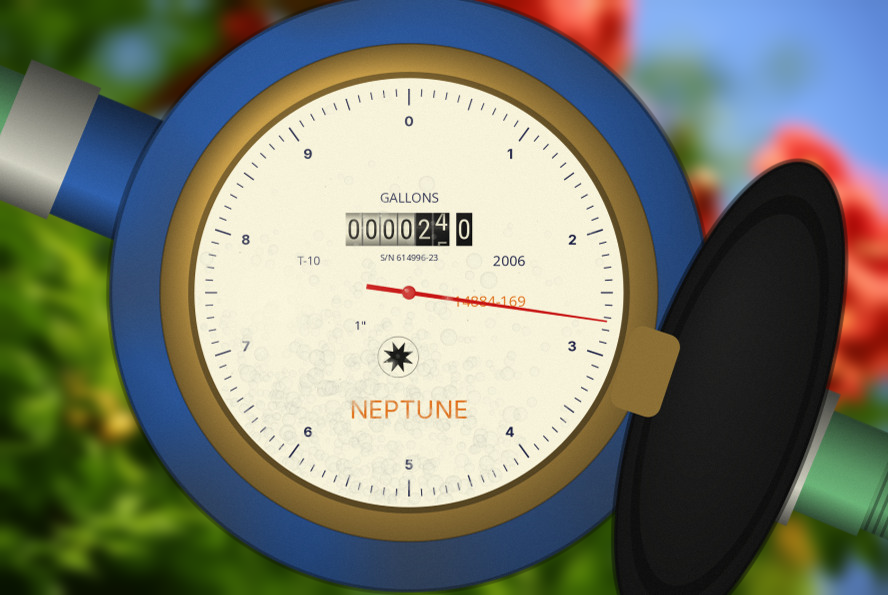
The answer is 242.7 gal
